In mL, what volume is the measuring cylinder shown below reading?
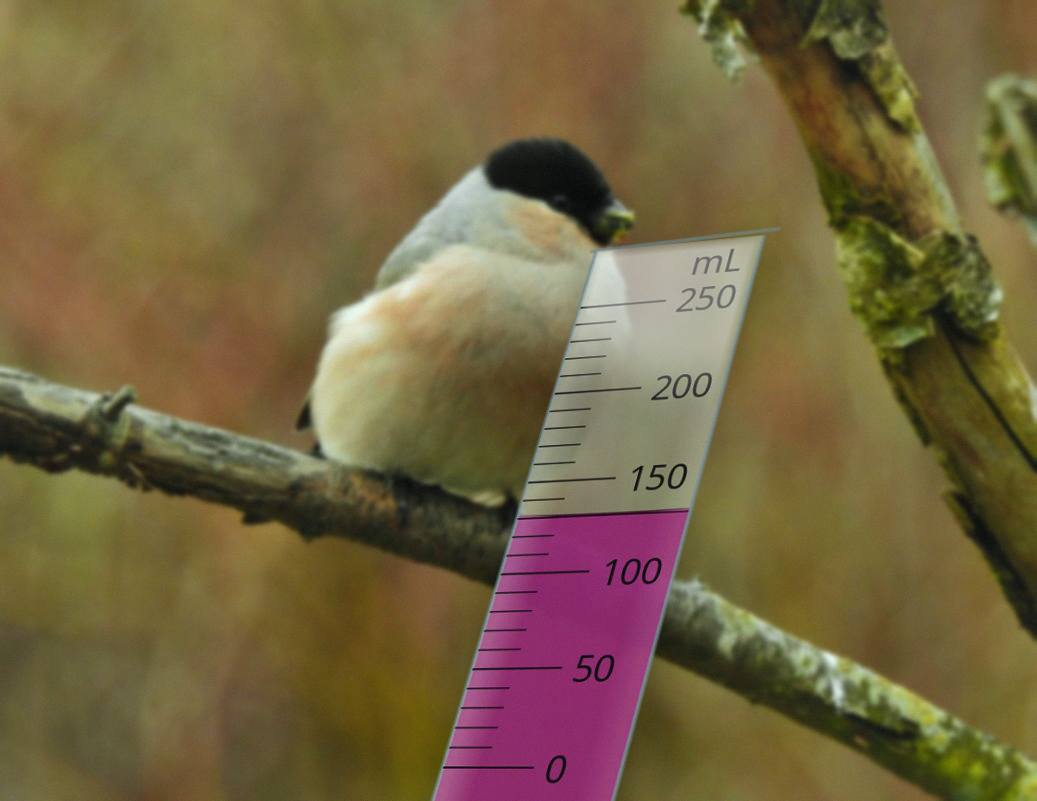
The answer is 130 mL
